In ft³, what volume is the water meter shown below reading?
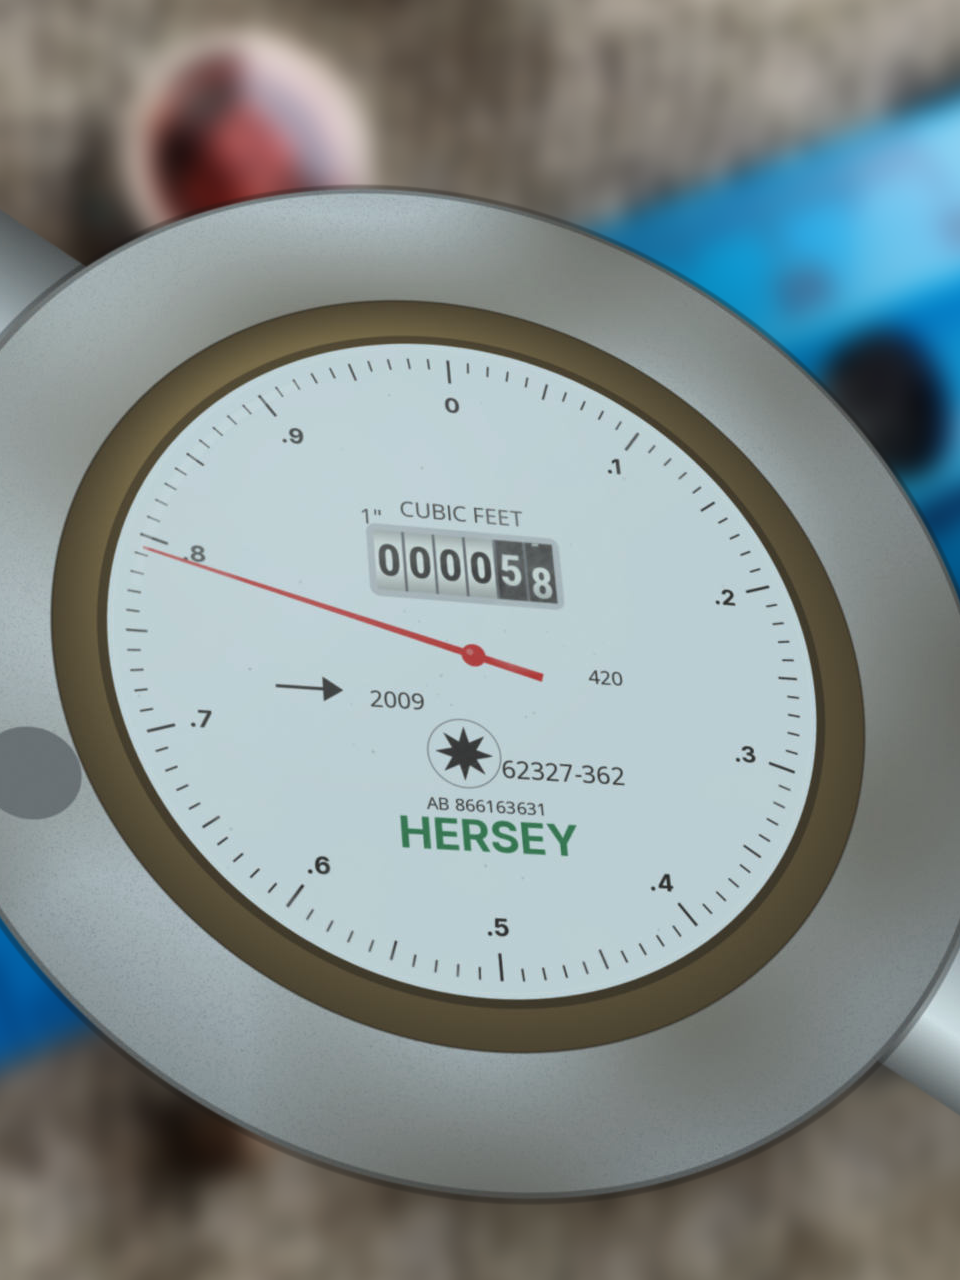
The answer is 57.79 ft³
